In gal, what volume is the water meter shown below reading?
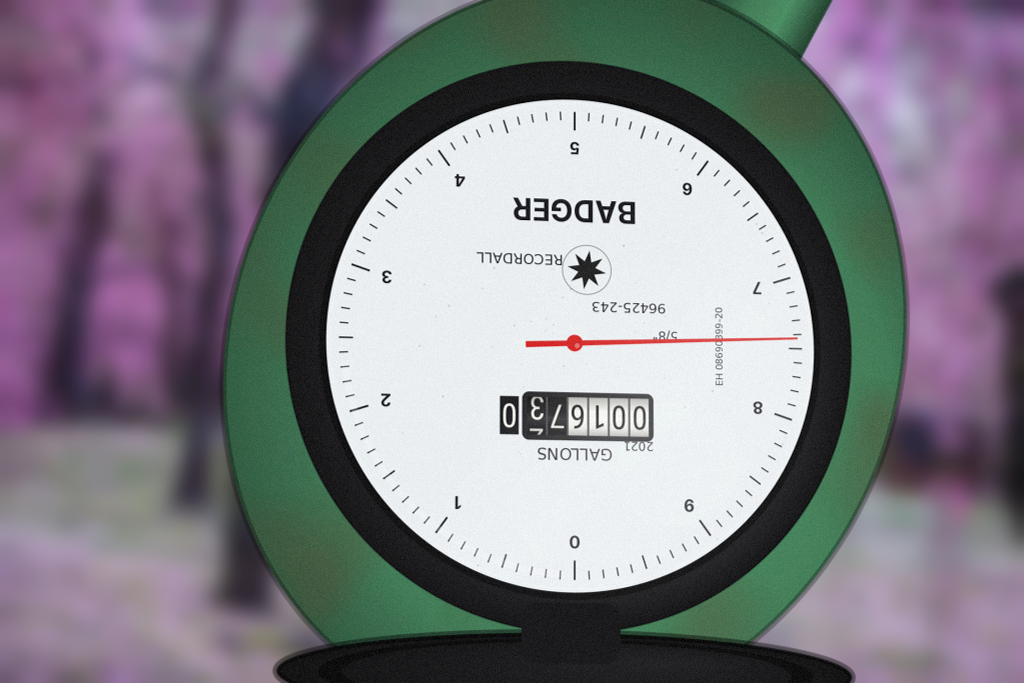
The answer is 16727.4 gal
